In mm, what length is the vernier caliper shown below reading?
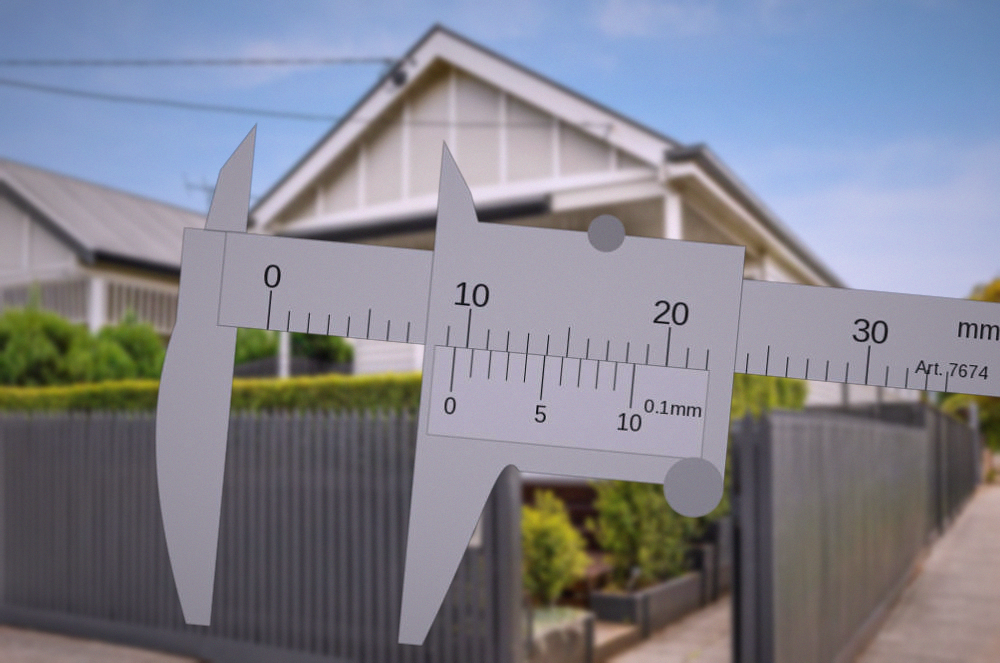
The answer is 9.4 mm
